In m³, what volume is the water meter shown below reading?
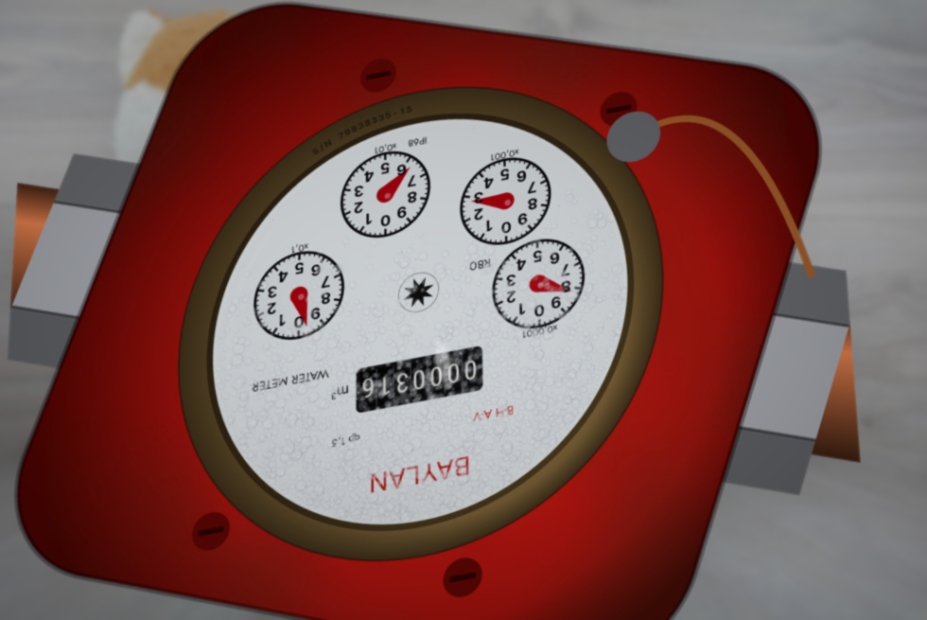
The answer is 315.9628 m³
